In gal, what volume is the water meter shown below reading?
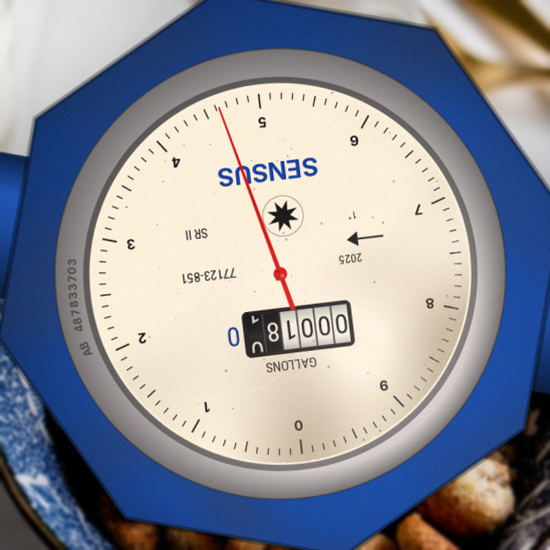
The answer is 1804.6 gal
